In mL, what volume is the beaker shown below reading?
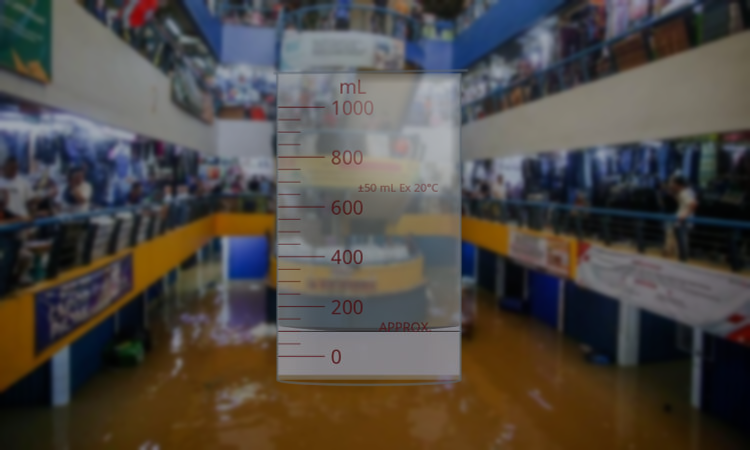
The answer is 100 mL
